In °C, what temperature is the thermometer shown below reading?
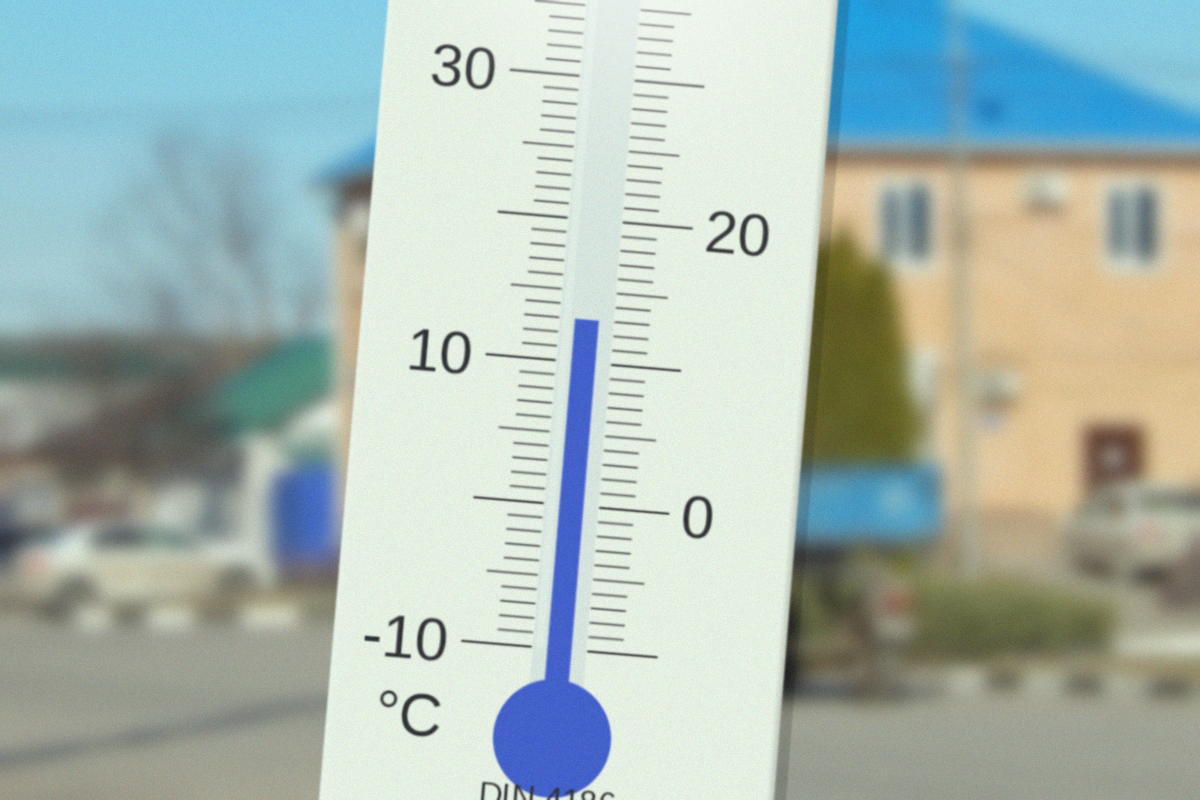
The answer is 13 °C
